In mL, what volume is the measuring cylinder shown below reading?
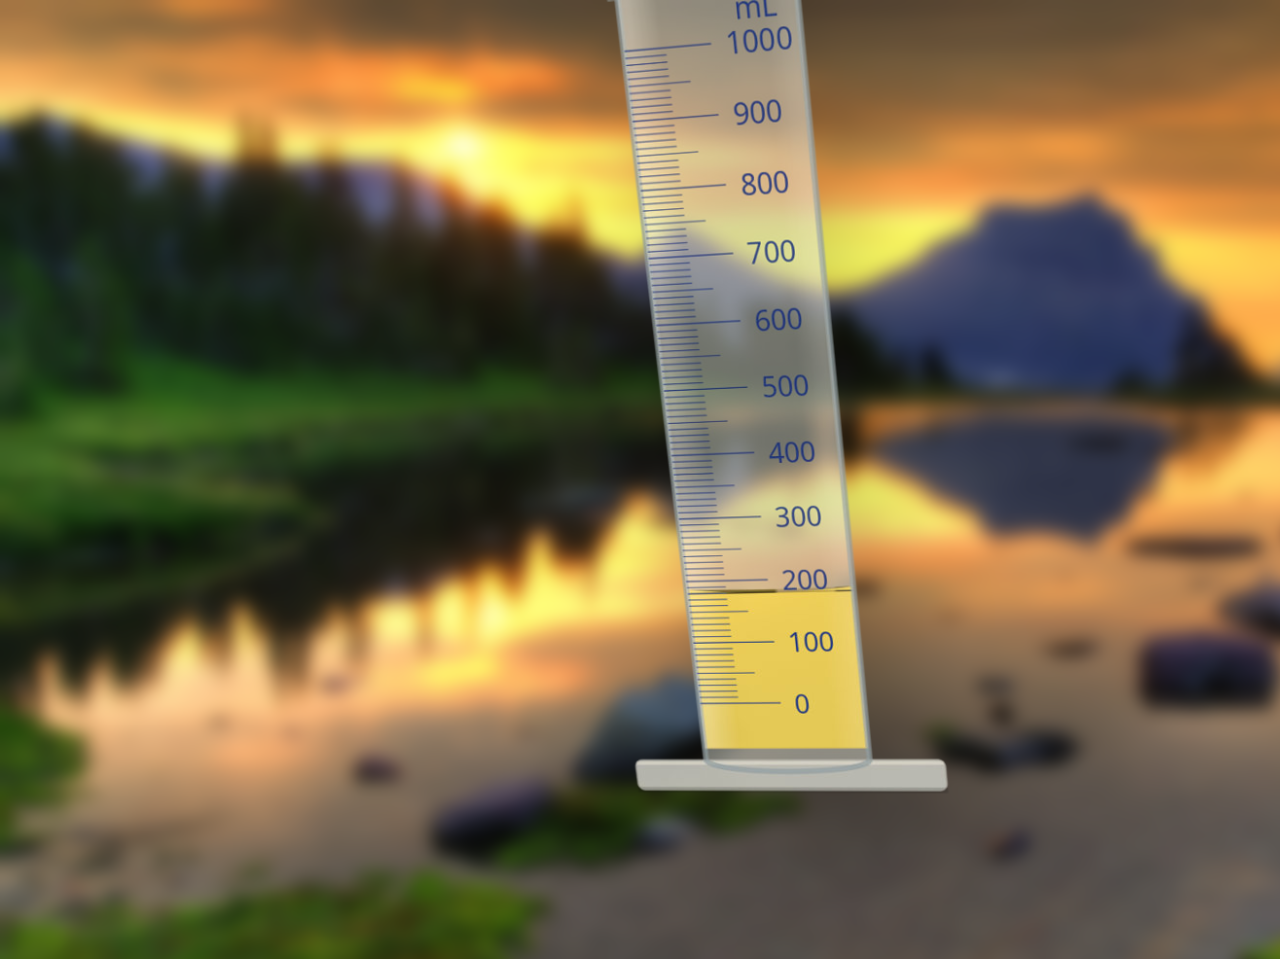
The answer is 180 mL
